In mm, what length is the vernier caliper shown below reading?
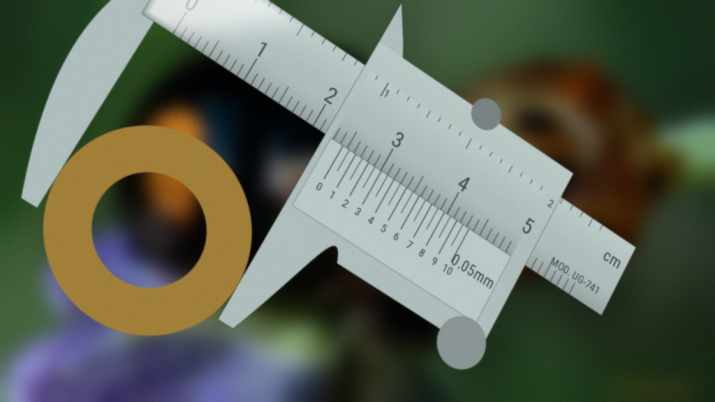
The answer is 24.4 mm
